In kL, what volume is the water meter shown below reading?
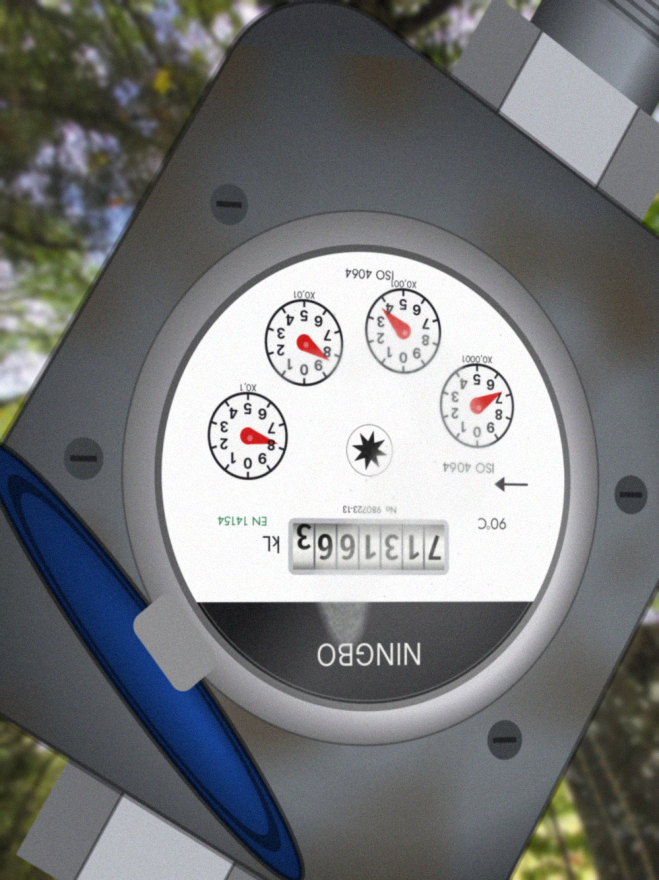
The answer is 7131662.7836 kL
